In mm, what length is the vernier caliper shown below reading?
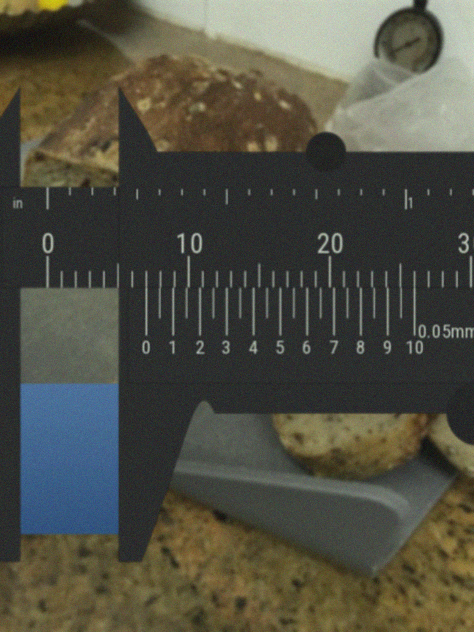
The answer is 7.0 mm
